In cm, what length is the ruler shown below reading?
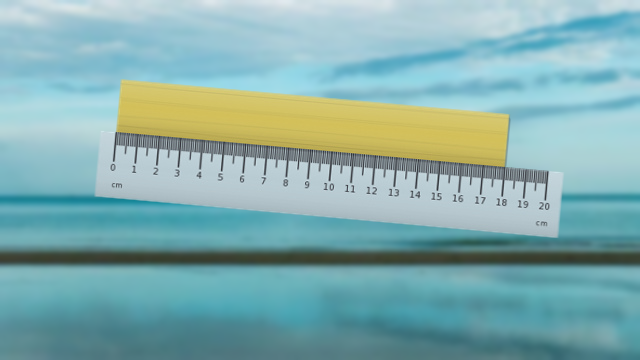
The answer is 18 cm
